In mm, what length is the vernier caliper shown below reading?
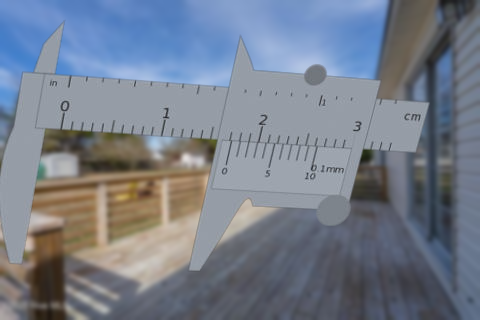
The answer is 17.2 mm
